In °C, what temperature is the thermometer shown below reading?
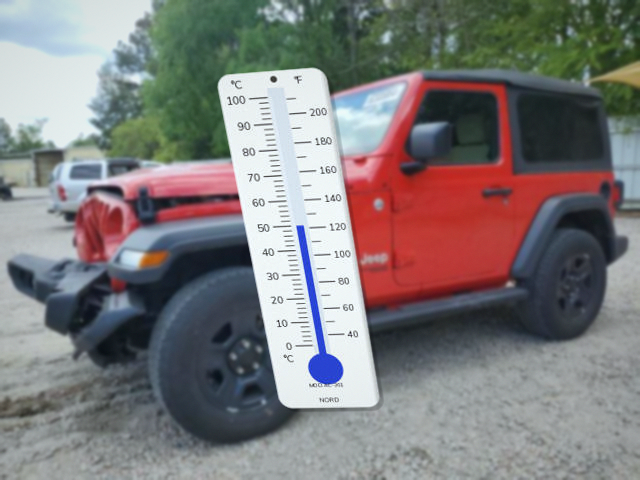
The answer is 50 °C
